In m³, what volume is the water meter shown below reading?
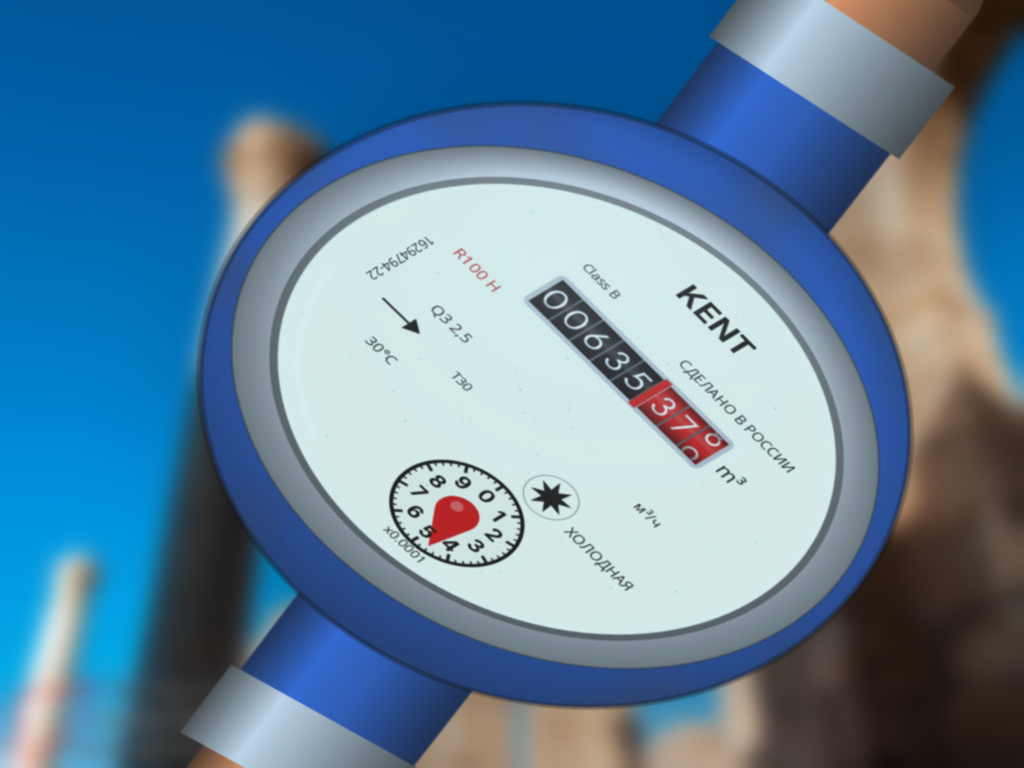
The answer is 635.3784 m³
